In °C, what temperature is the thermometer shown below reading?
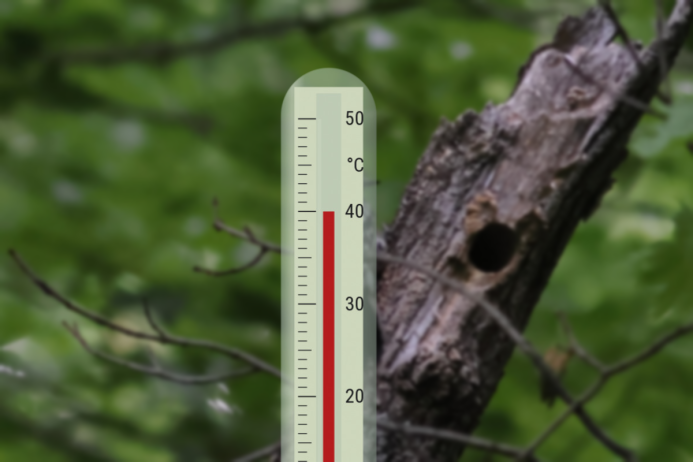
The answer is 40 °C
